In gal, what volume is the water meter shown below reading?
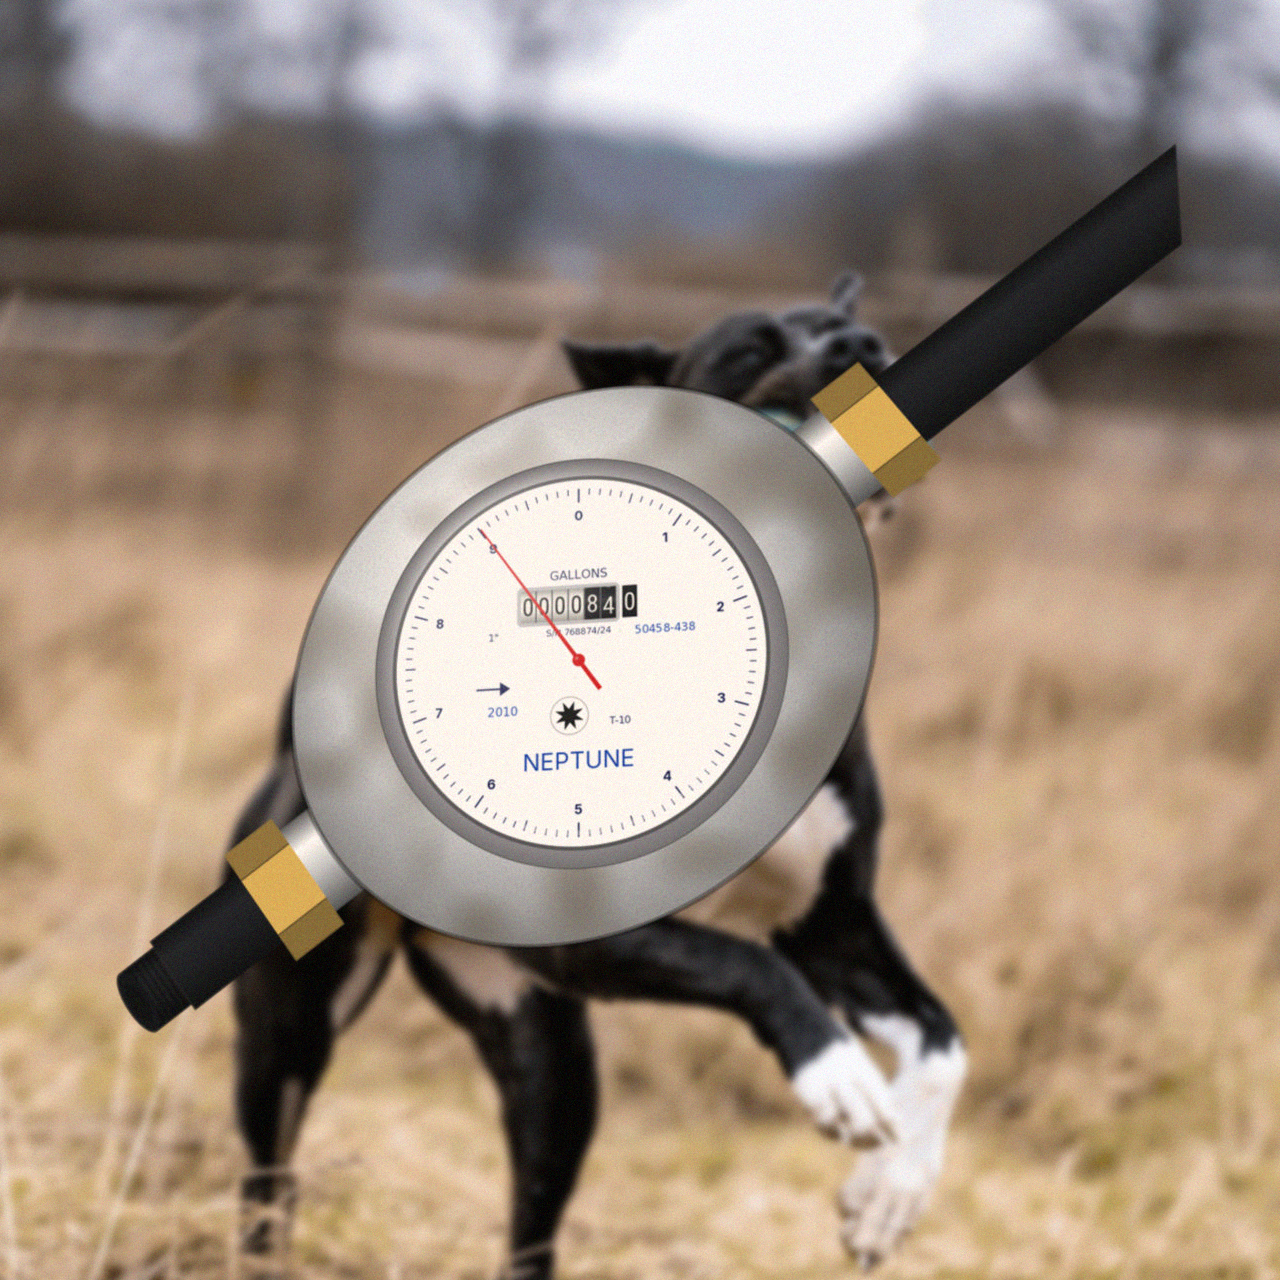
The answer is 839.0 gal
